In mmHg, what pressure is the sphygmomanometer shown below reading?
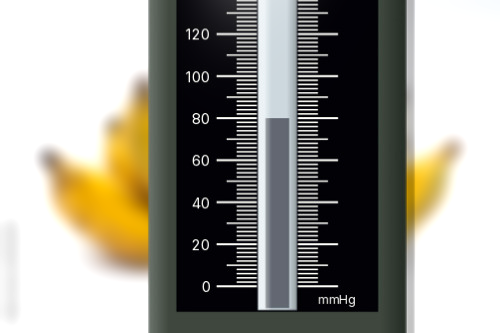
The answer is 80 mmHg
